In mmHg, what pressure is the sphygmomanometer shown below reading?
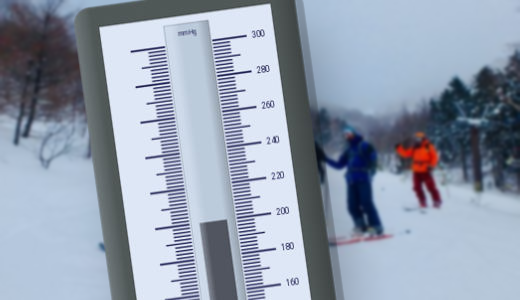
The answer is 200 mmHg
